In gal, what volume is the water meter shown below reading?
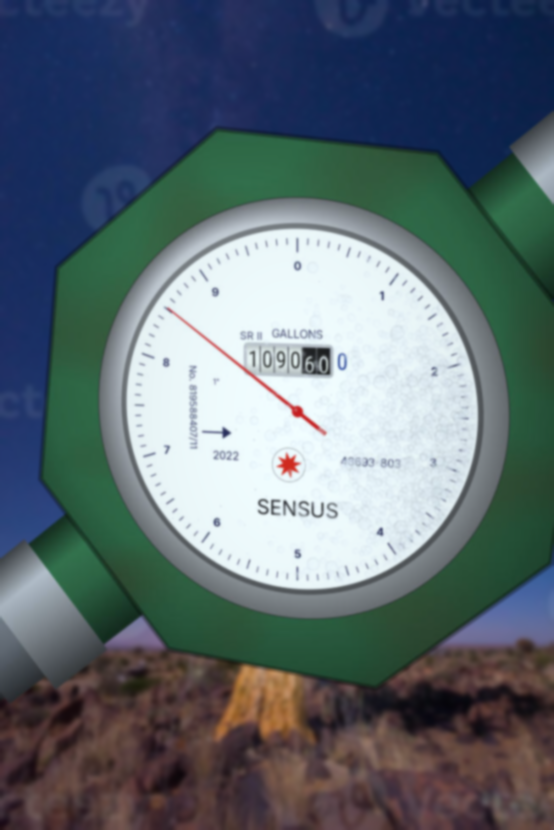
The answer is 1090598.5 gal
